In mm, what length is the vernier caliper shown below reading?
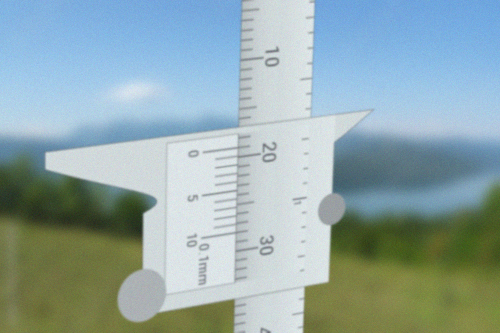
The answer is 19.0 mm
